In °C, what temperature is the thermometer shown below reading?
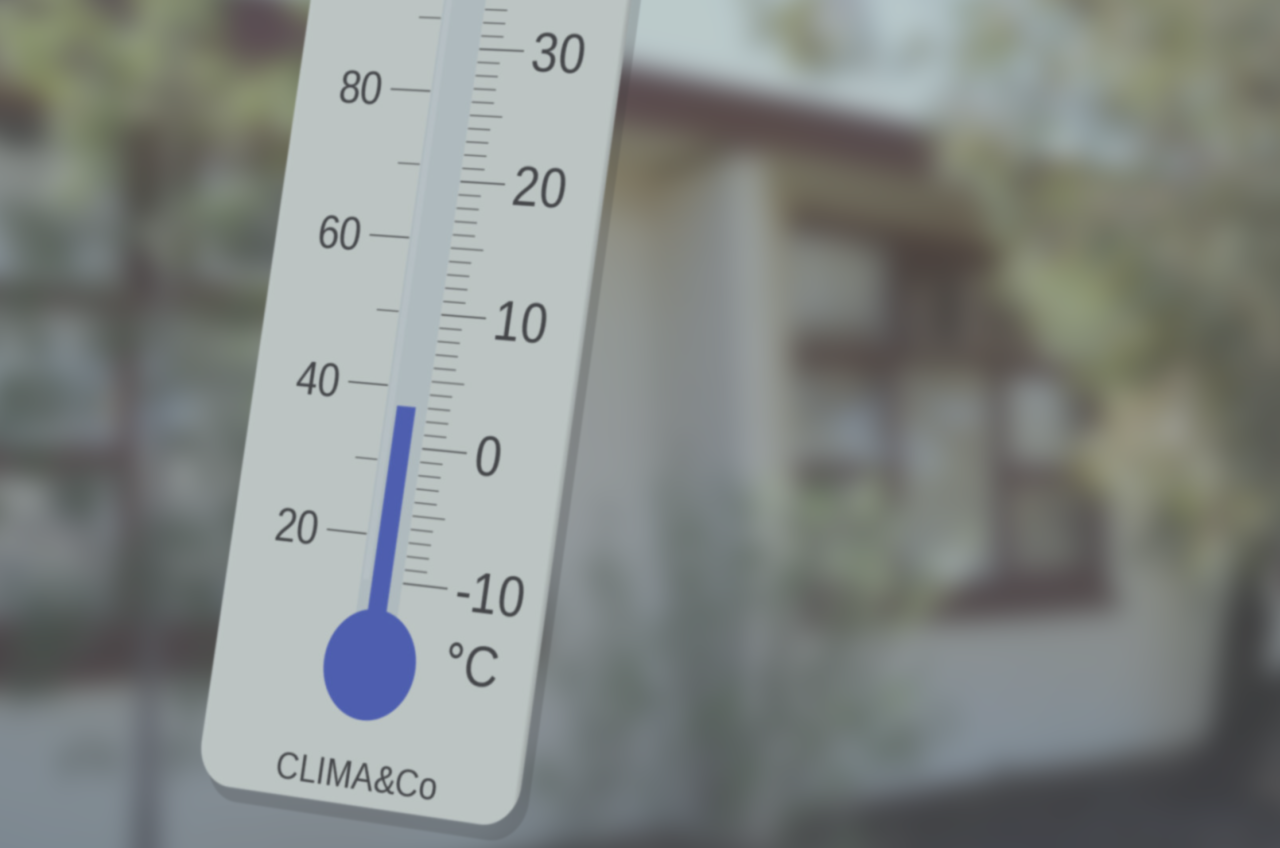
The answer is 3 °C
